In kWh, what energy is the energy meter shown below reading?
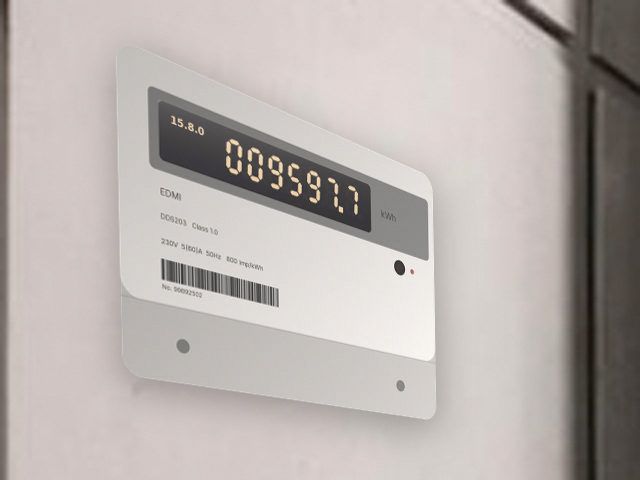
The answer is 9597.7 kWh
